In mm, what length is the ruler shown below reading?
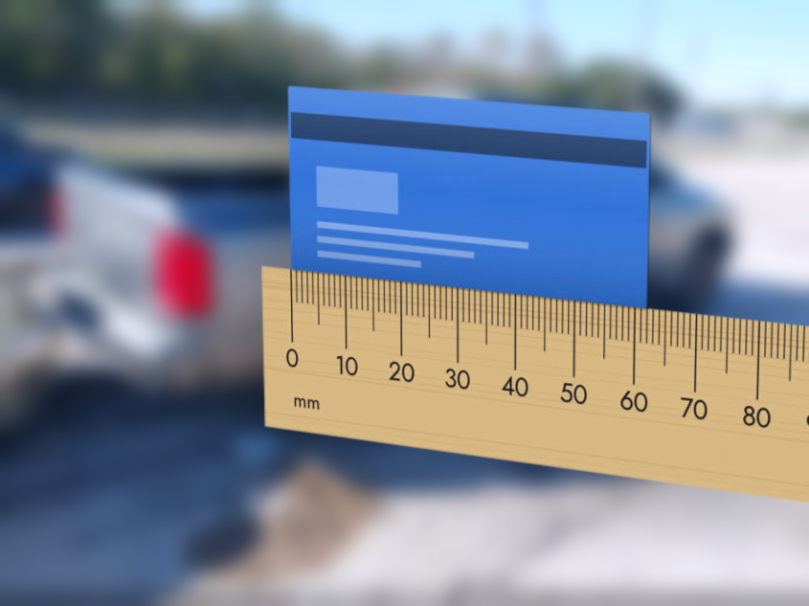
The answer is 62 mm
